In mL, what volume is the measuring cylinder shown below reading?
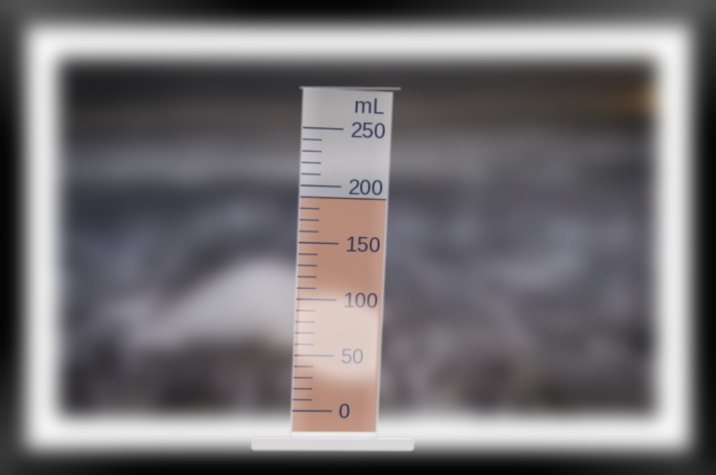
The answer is 190 mL
